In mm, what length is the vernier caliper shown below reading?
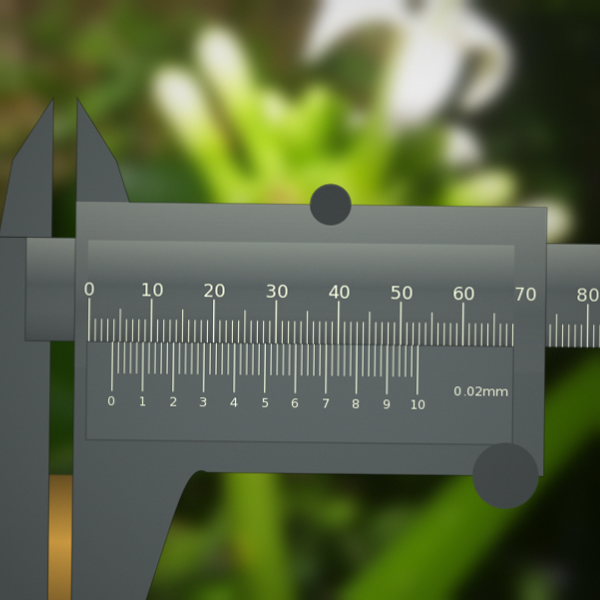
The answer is 3.8 mm
